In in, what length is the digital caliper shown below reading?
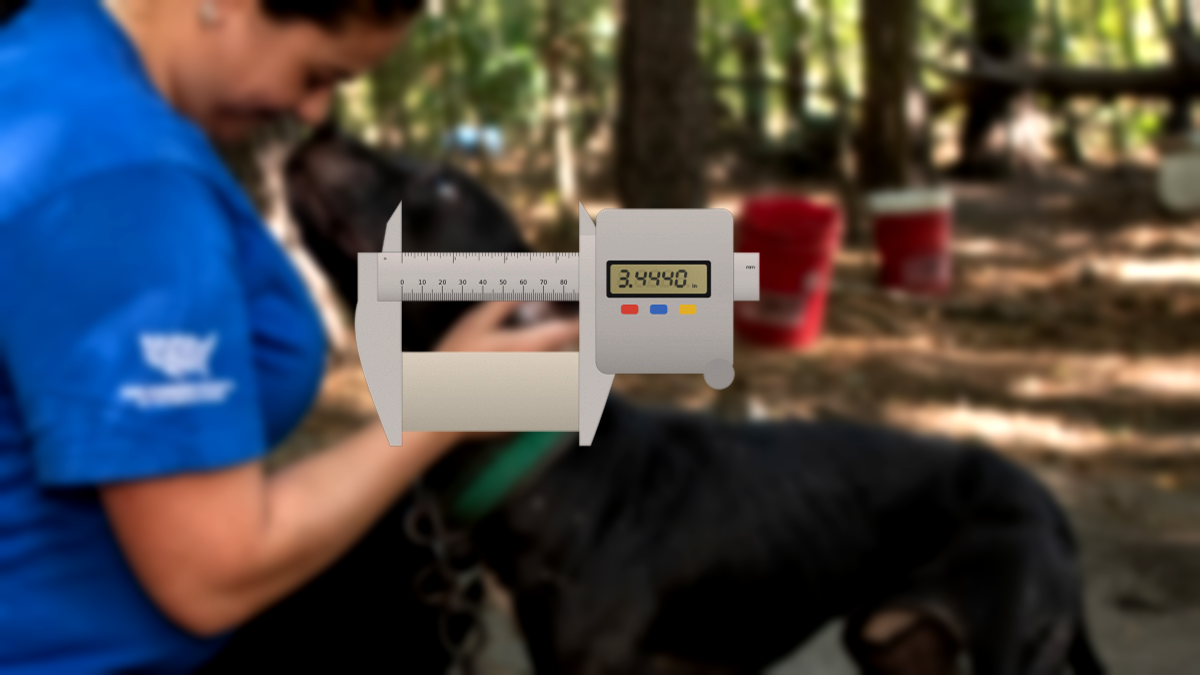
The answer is 3.4440 in
